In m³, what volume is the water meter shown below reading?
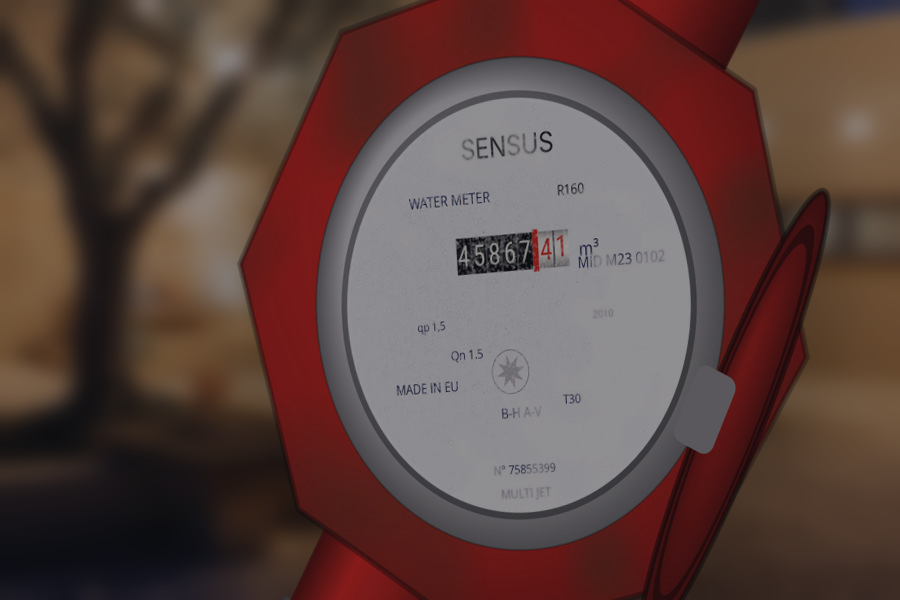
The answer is 45867.41 m³
